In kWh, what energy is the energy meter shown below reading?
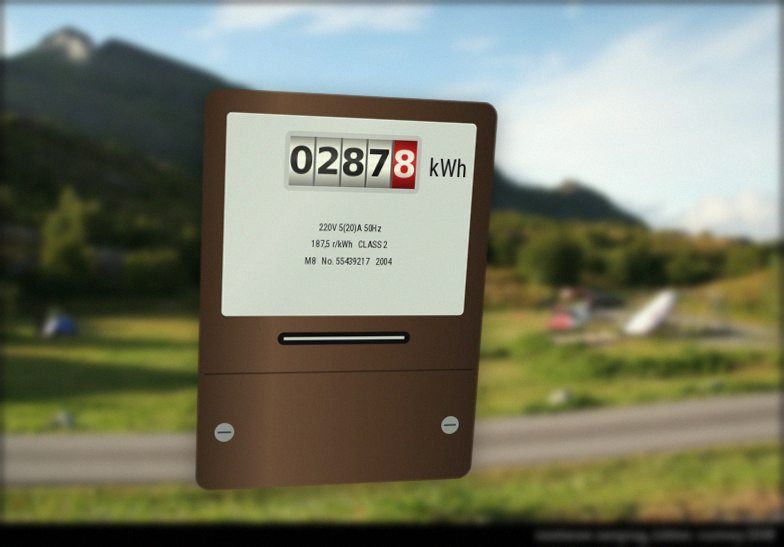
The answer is 287.8 kWh
